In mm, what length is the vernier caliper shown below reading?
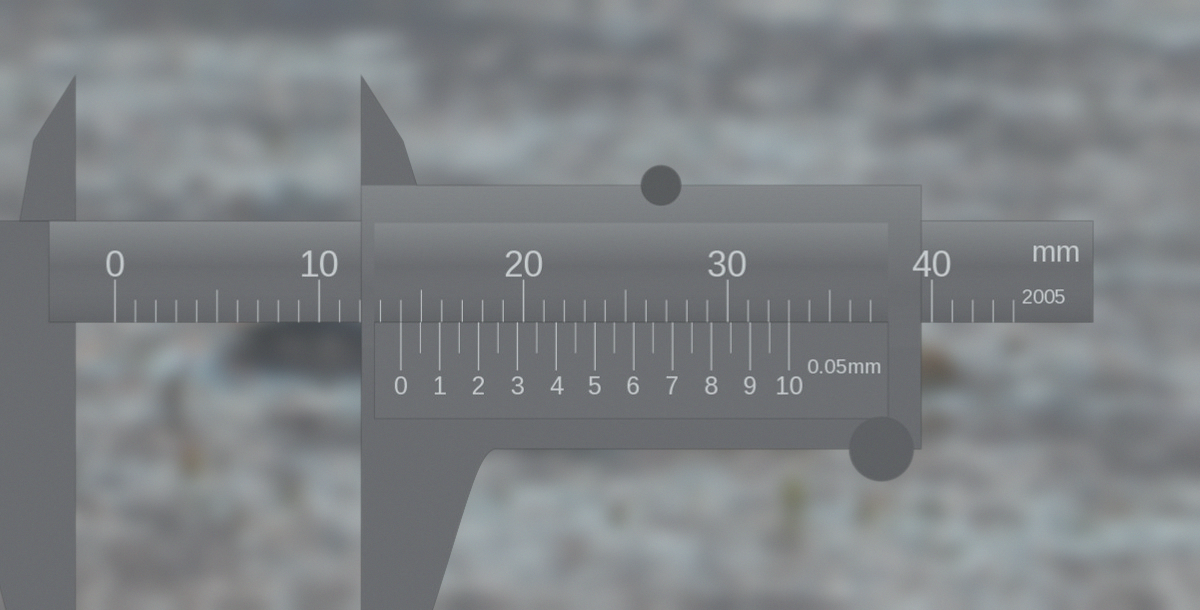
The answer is 14.0 mm
